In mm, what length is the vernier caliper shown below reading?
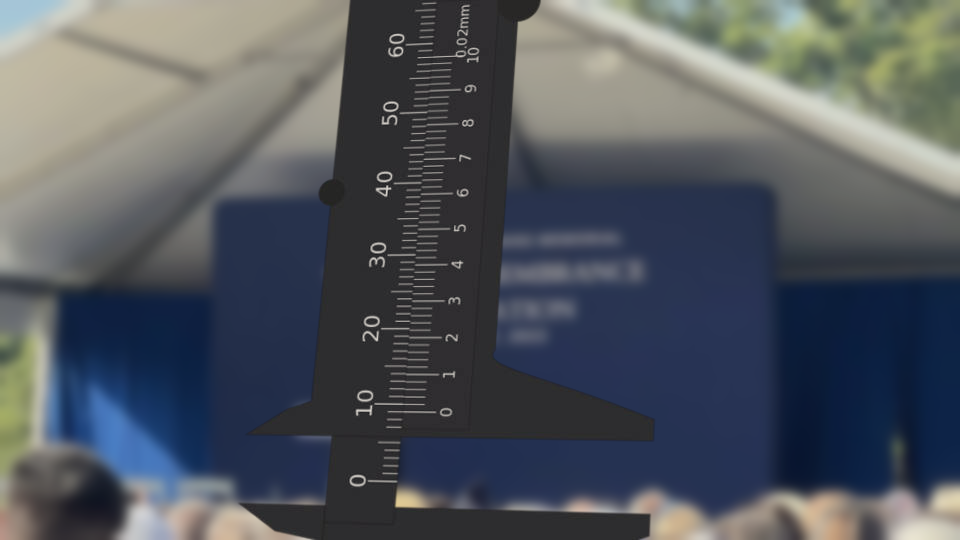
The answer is 9.0 mm
